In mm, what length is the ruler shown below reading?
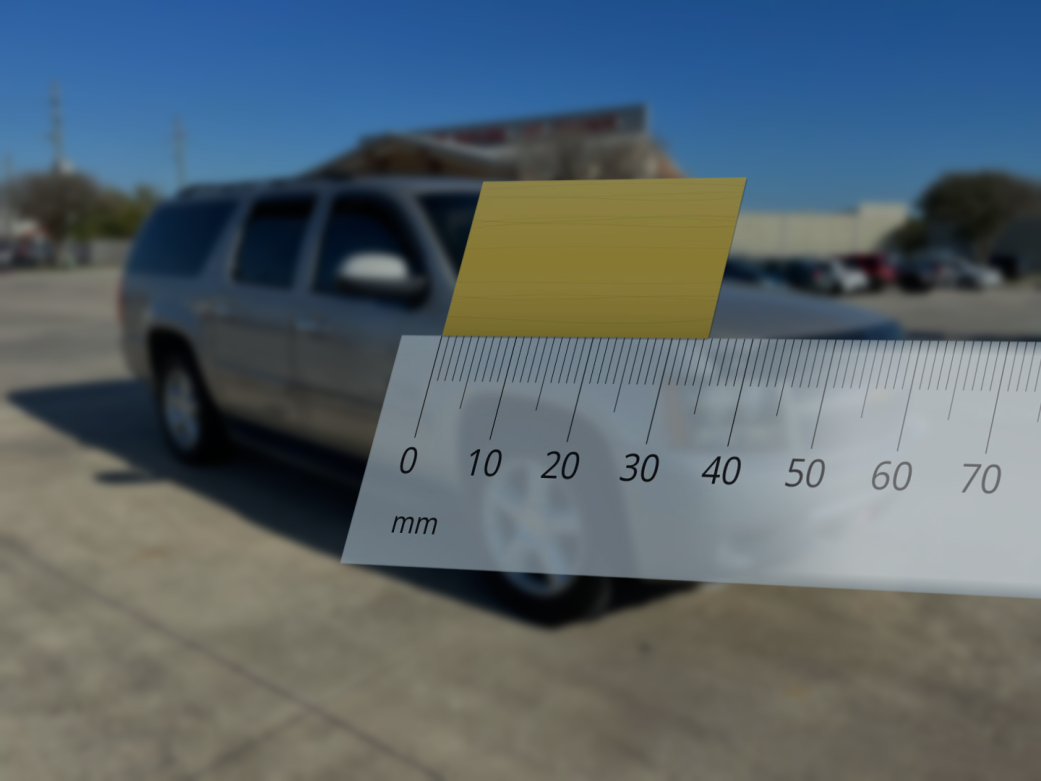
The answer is 34.5 mm
